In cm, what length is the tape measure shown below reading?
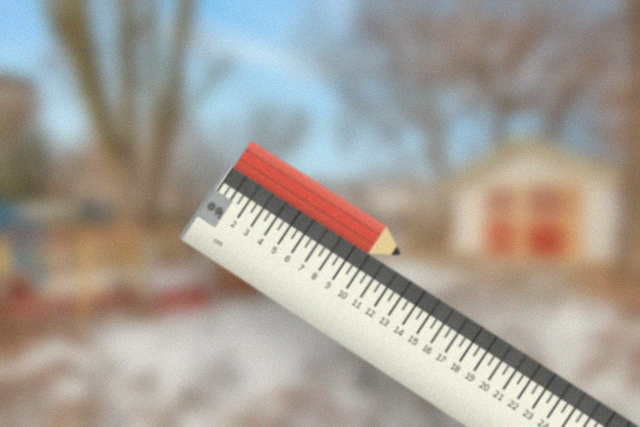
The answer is 11.5 cm
